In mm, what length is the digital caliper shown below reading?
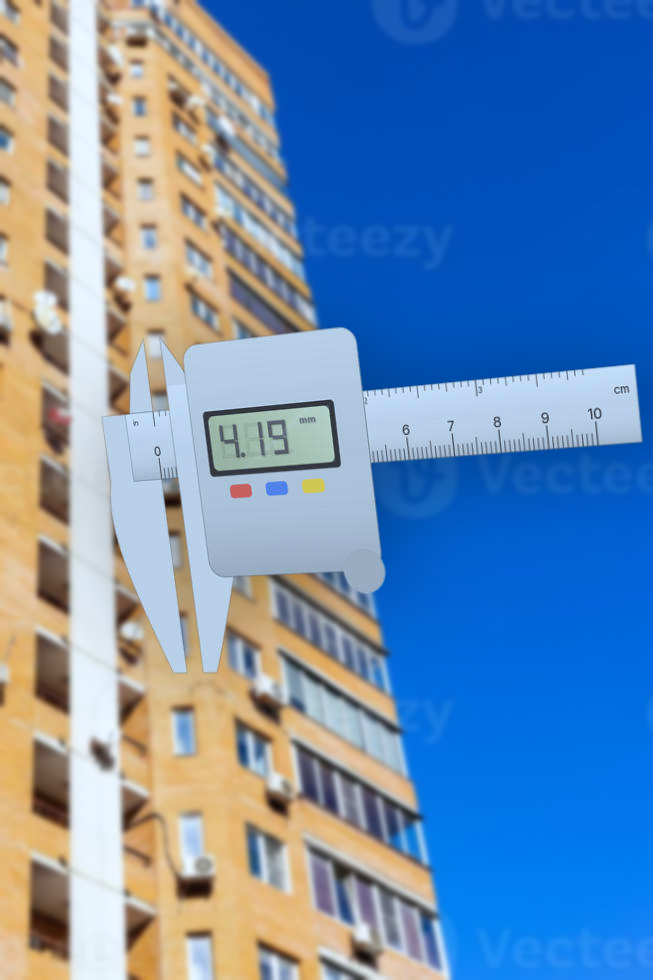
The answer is 4.19 mm
